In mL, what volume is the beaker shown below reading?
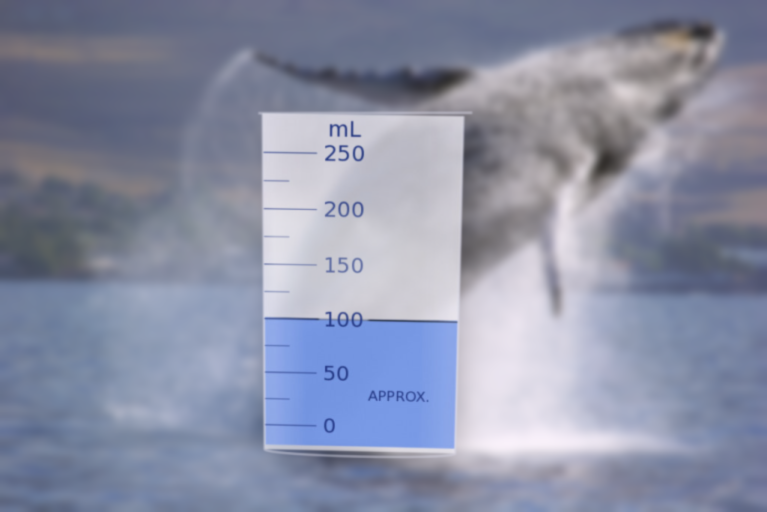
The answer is 100 mL
